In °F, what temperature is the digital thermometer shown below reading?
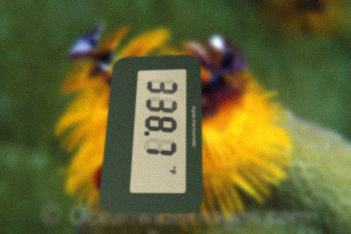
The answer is 338.7 °F
